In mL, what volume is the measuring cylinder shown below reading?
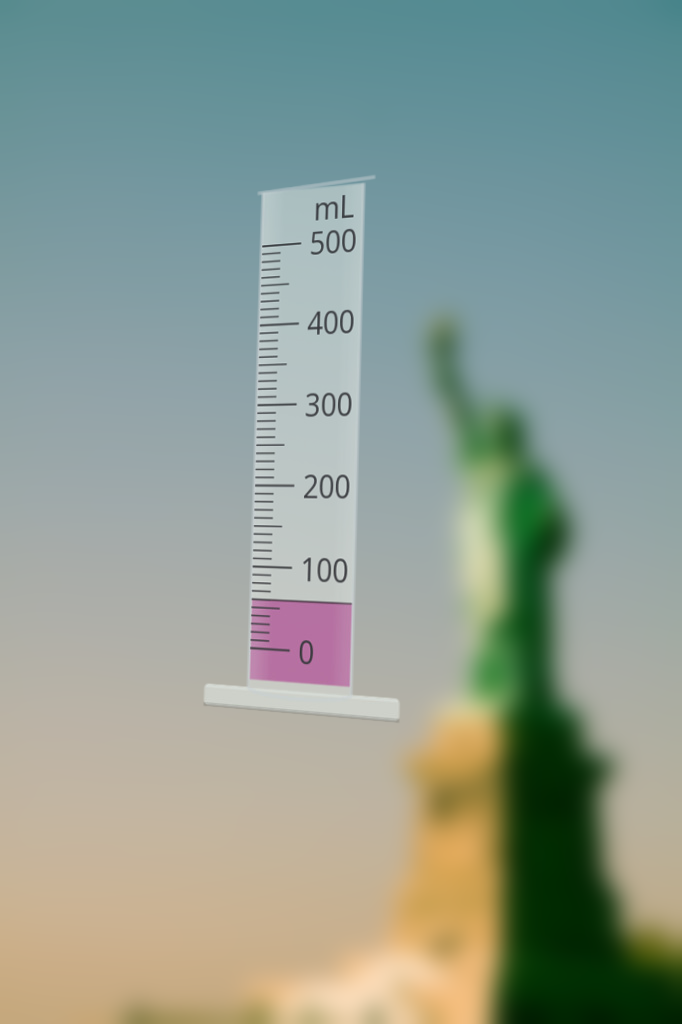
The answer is 60 mL
